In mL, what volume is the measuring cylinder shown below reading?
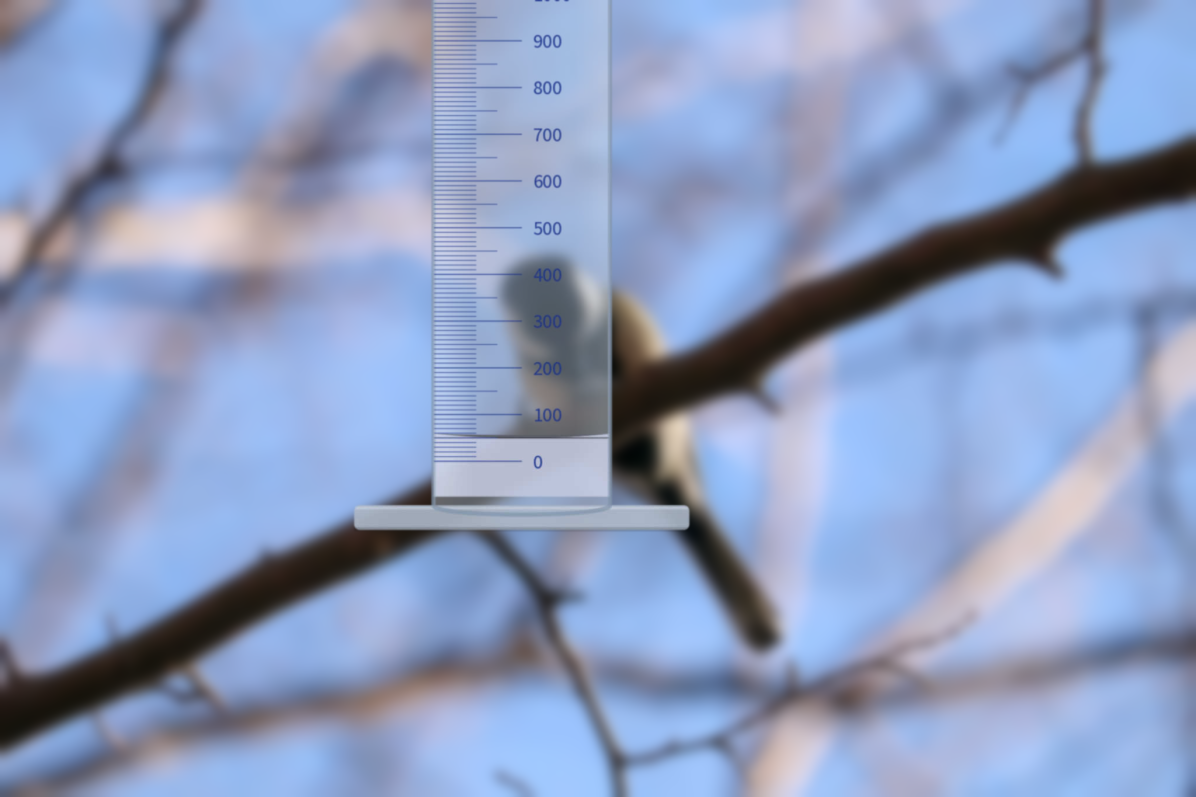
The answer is 50 mL
